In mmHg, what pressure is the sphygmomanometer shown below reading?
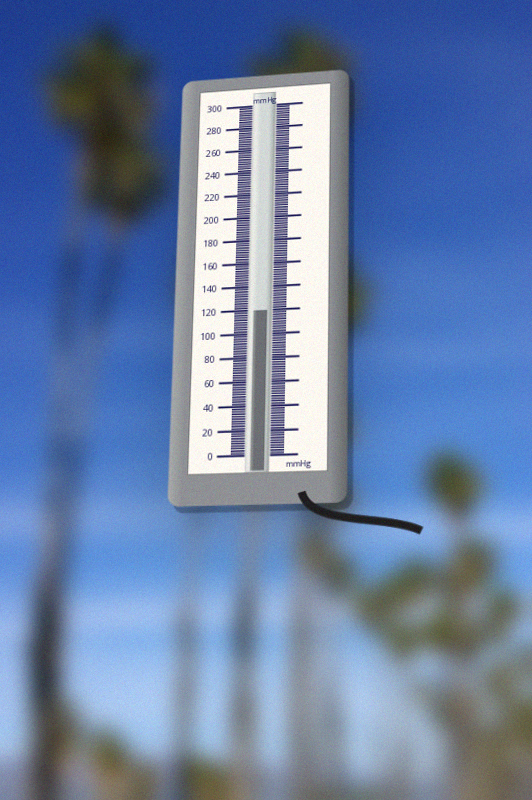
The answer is 120 mmHg
